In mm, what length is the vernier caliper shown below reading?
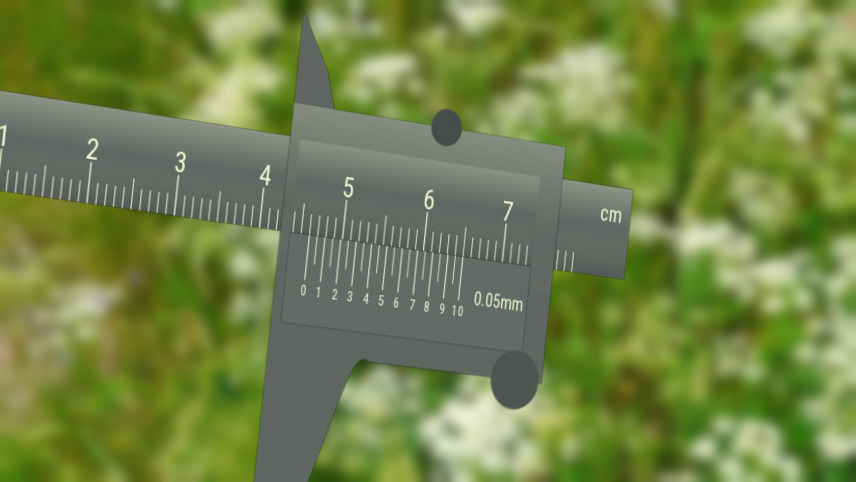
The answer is 46.0 mm
